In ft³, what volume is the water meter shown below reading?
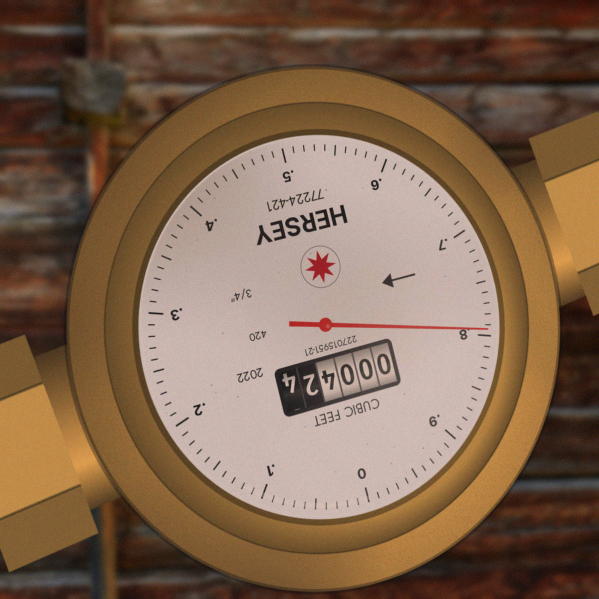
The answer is 423.79 ft³
